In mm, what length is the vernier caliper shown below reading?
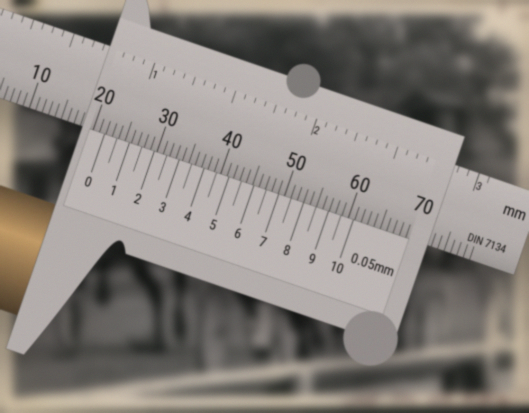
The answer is 21.8 mm
